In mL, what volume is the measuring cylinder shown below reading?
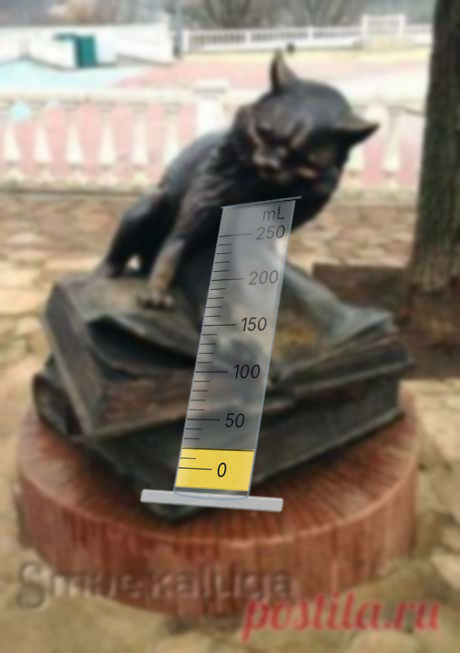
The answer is 20 mL
